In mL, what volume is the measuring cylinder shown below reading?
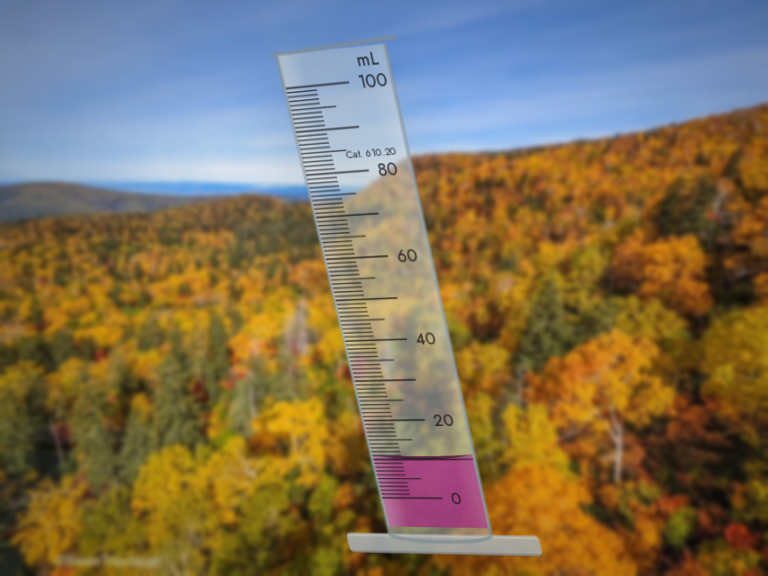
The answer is 10 mL
